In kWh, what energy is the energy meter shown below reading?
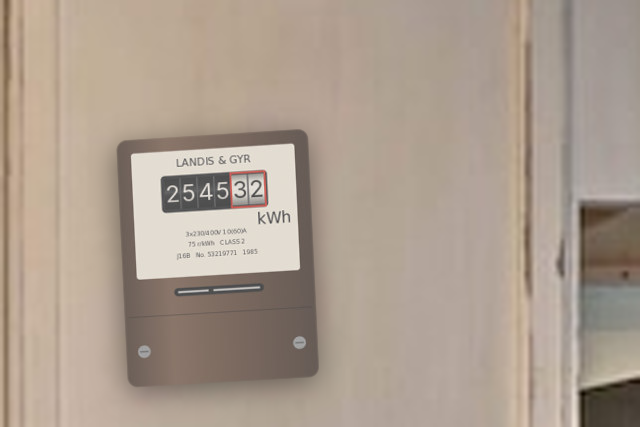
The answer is 2545.32 kWh
